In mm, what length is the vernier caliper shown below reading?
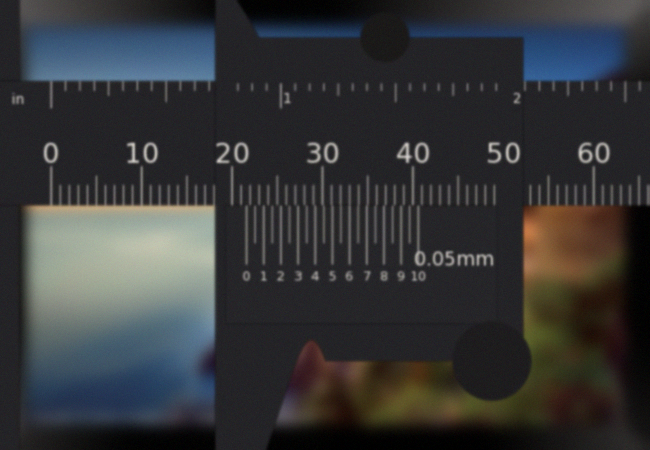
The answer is 21.6 mm
